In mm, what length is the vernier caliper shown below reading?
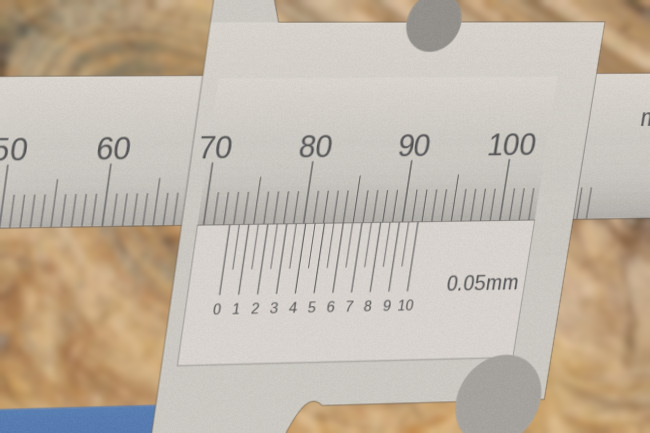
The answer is 72.6 mm
